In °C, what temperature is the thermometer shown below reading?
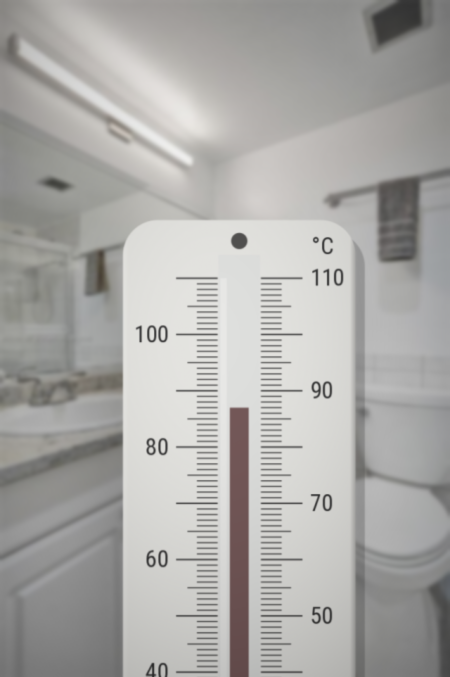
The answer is 87 °C
